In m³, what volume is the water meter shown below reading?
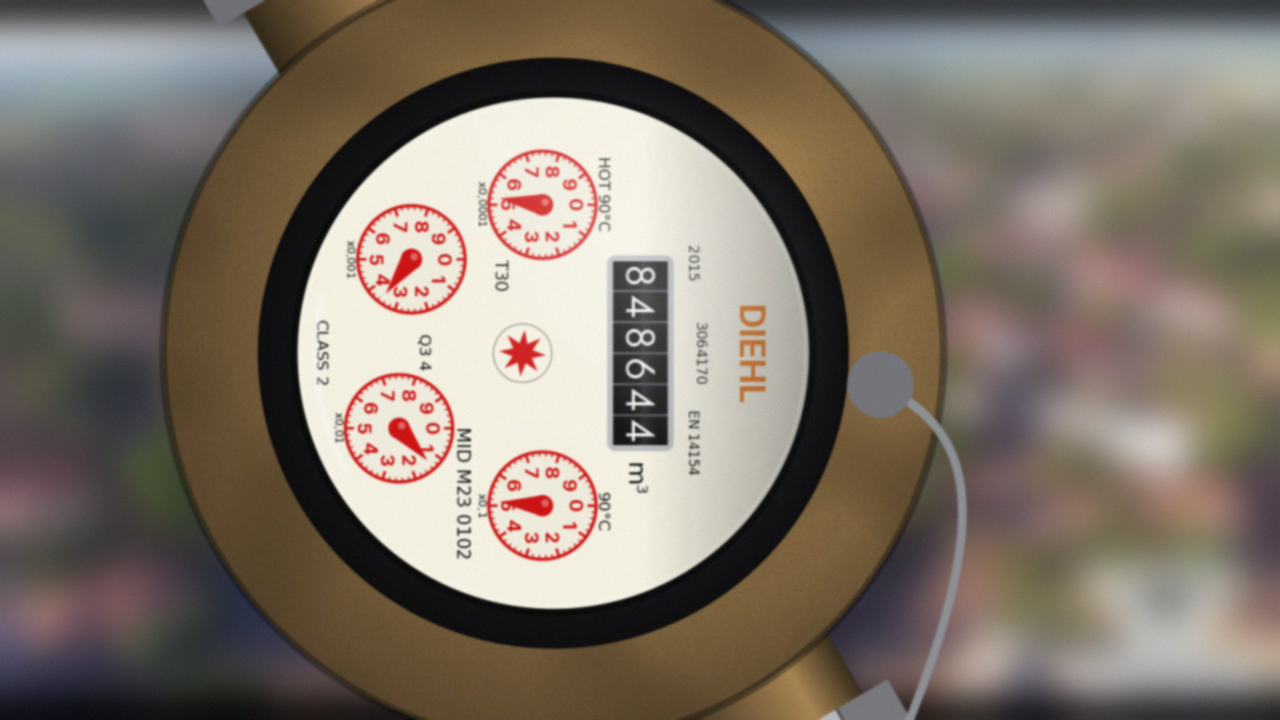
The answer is 848644.5135 m³
